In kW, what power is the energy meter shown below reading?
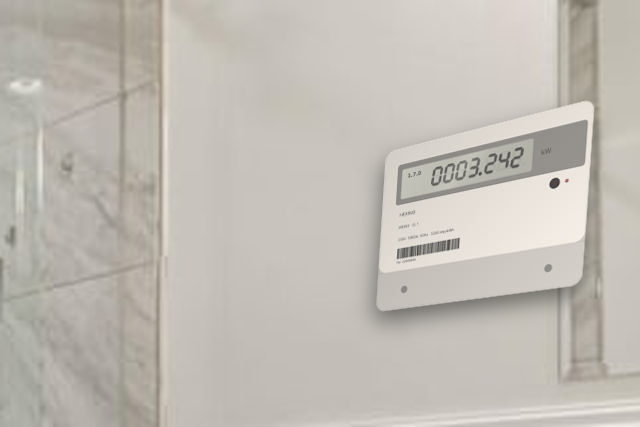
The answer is 3.242 kW
